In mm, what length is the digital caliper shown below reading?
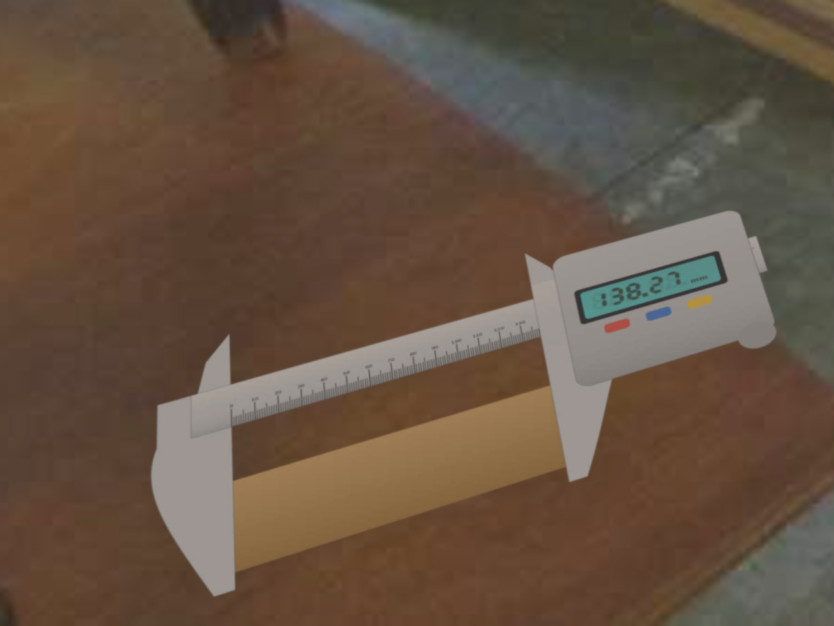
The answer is 138.27 mm
